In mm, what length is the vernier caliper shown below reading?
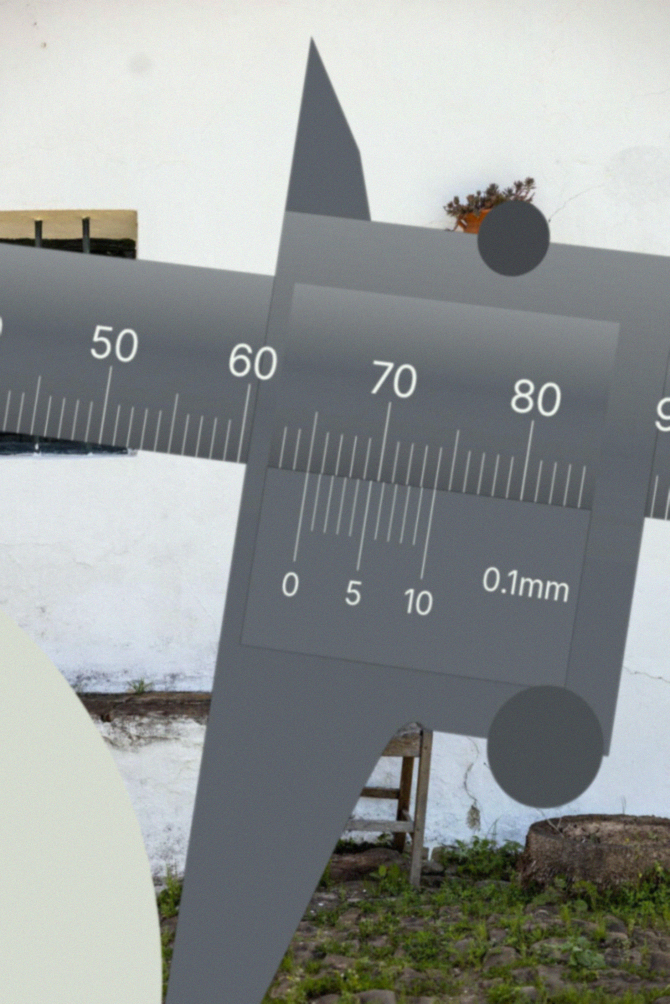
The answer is 65.0 mm
